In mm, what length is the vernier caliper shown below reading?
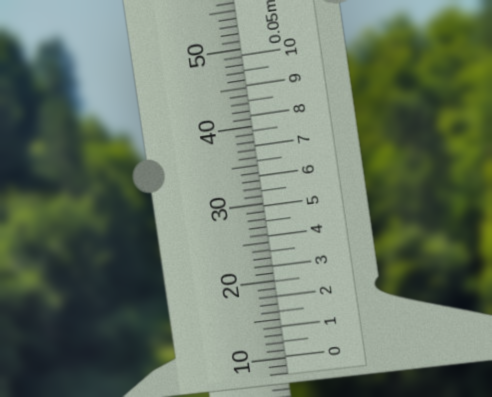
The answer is 10.2 mm
